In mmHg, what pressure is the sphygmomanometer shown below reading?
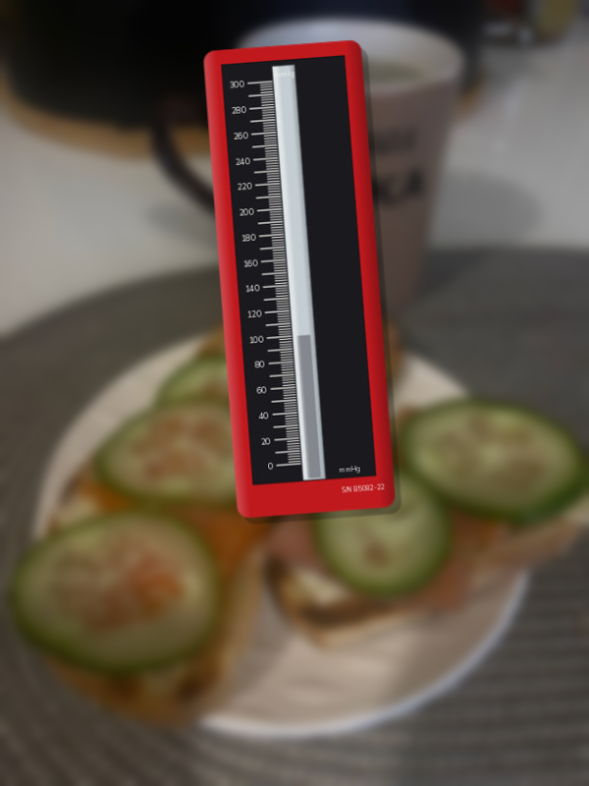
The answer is 100 mmHg
